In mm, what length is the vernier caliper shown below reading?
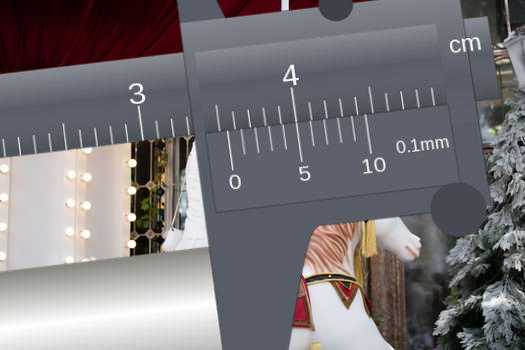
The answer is 35.5 mm
